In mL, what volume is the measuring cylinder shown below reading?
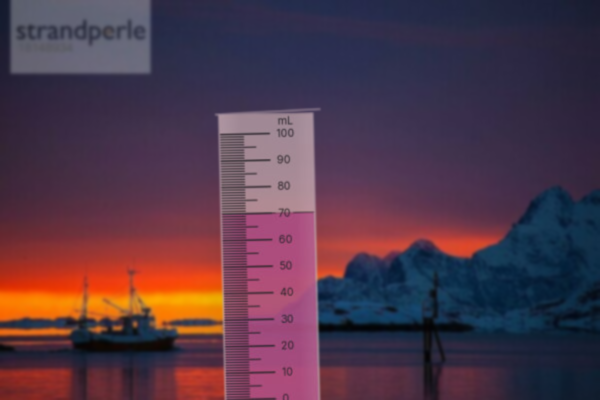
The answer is 70 mL
